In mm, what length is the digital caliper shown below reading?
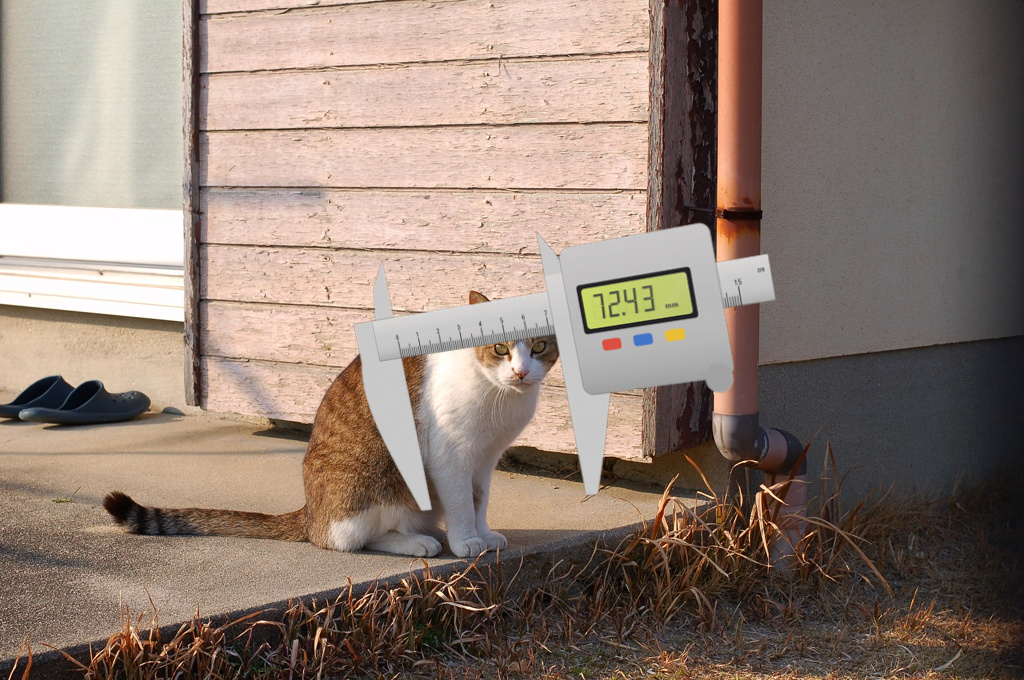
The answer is 72.43 mm
